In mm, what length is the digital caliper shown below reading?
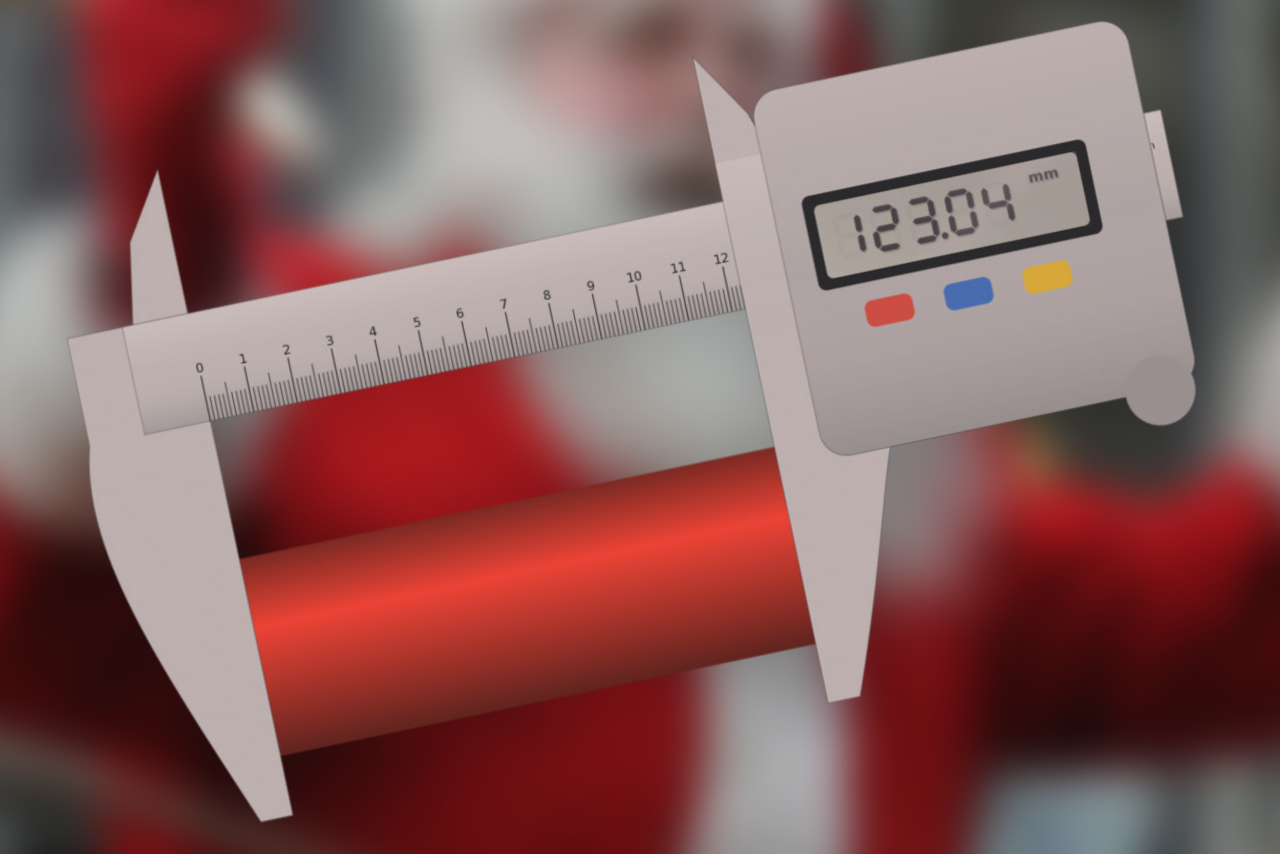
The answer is 123.04 mm
